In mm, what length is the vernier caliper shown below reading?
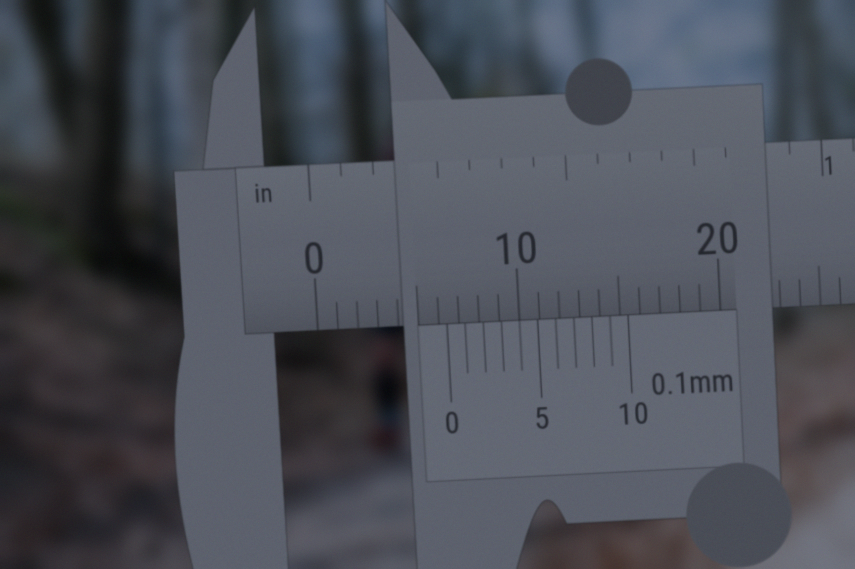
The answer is 6.4 mm
